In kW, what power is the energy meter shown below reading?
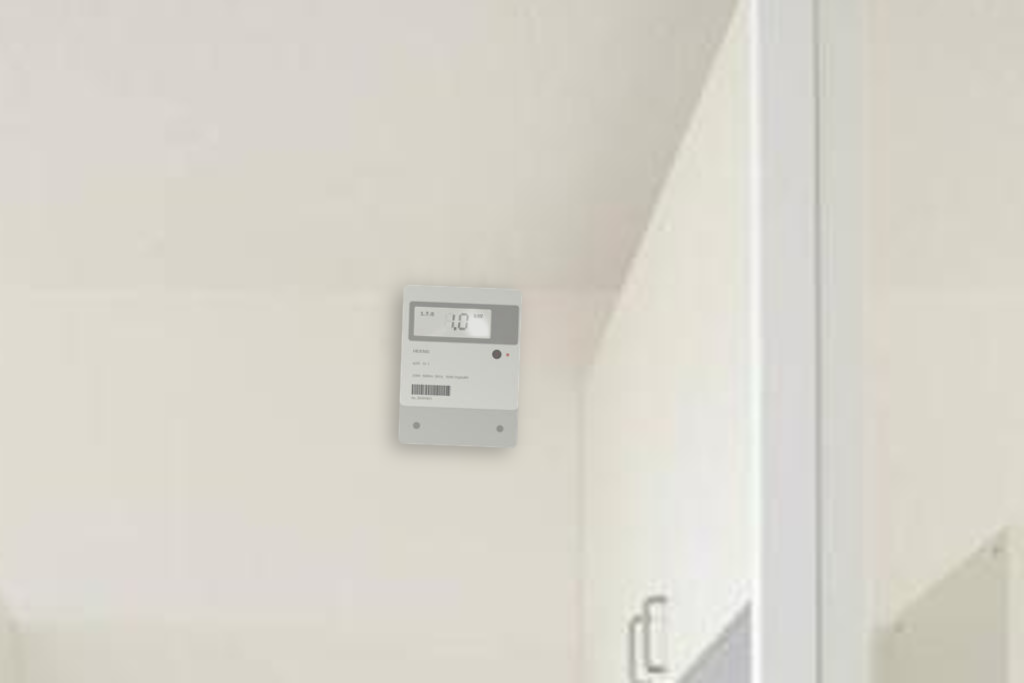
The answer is 1.0 kW
